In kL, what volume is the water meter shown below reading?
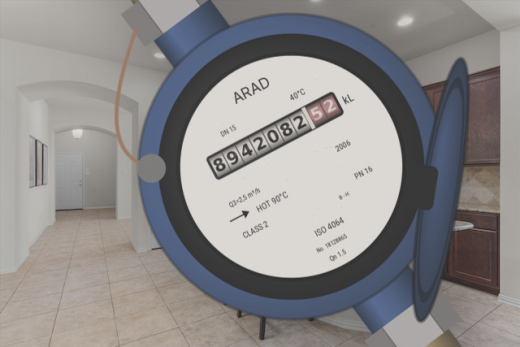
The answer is 8942082.52 kL
